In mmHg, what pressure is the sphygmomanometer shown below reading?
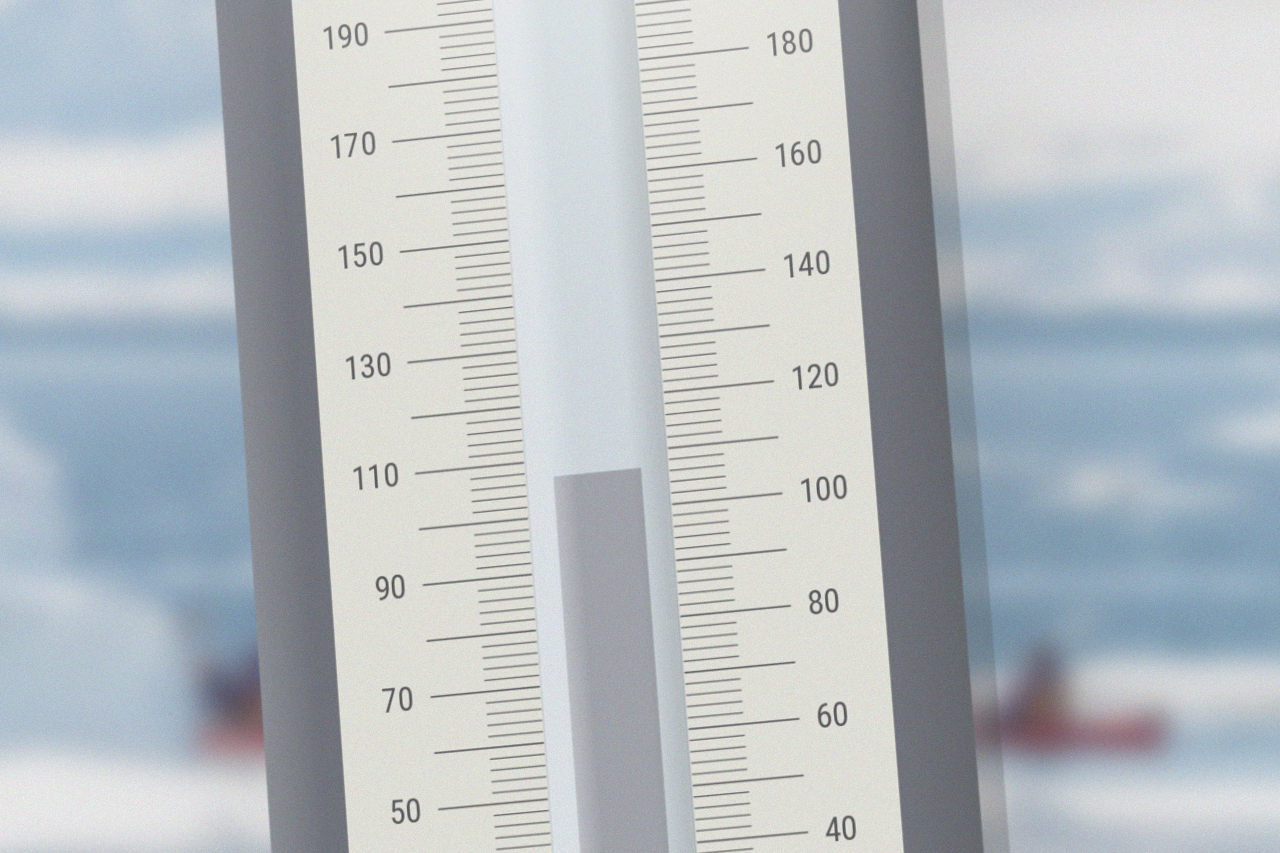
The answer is 107 mmHg
